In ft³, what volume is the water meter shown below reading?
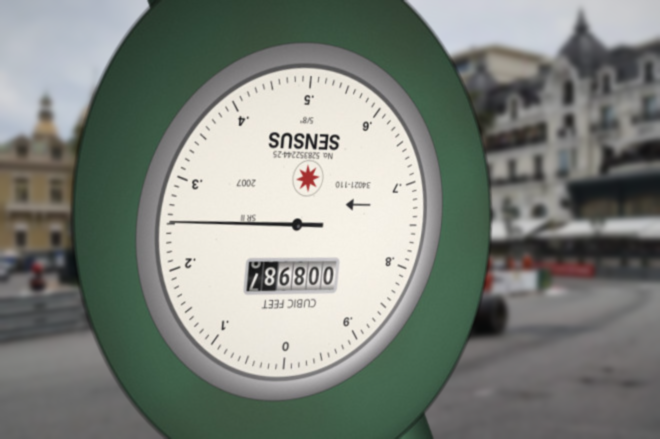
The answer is 8987.25 ft³
